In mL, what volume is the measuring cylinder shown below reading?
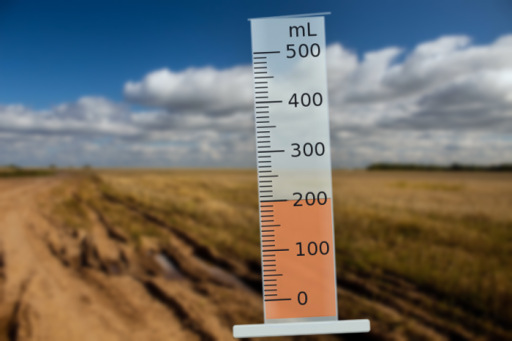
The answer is 200 mL
